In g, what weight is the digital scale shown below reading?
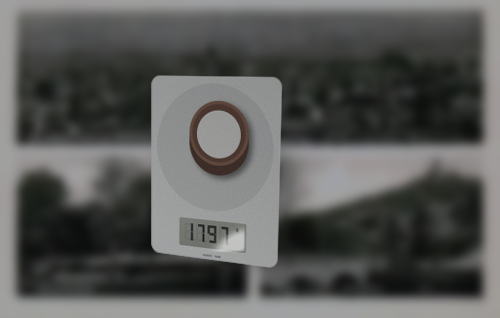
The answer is 1797 g
